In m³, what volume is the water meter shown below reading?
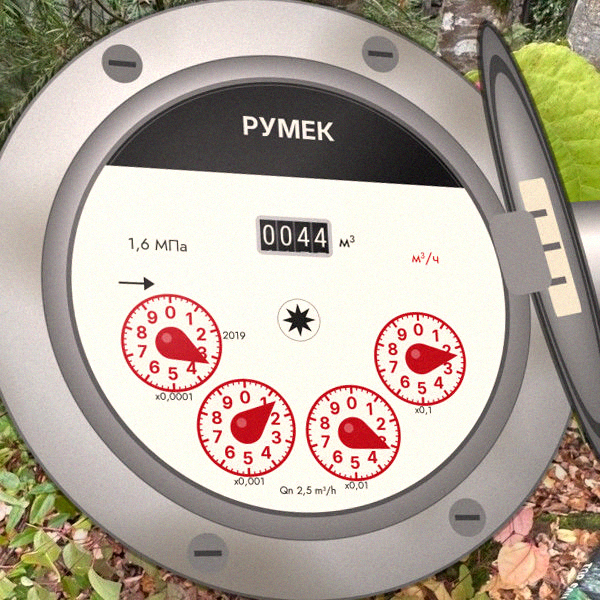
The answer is 44.2313 m³
